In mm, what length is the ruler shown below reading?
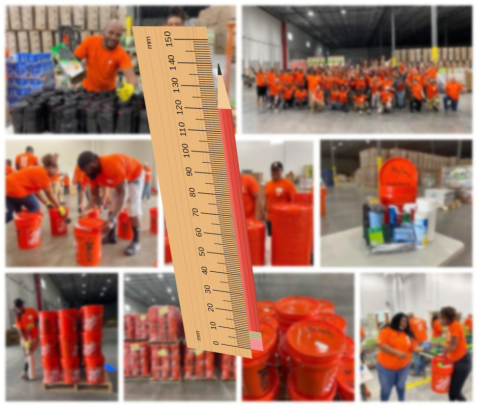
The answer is 140 mm
